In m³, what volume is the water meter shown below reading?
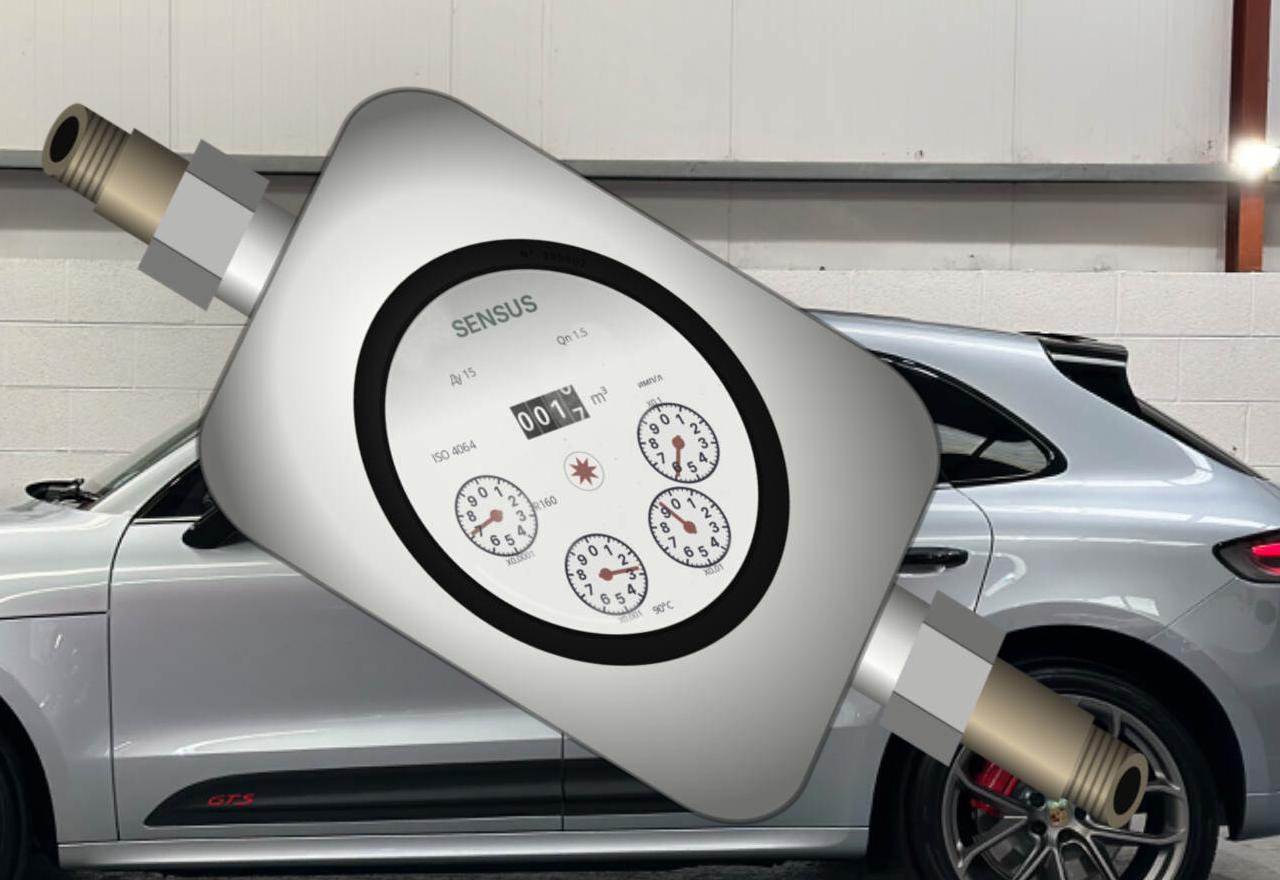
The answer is 16.5927 m³
